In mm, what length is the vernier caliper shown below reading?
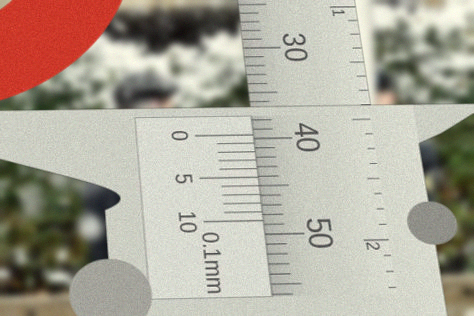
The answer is 39.6 mm
